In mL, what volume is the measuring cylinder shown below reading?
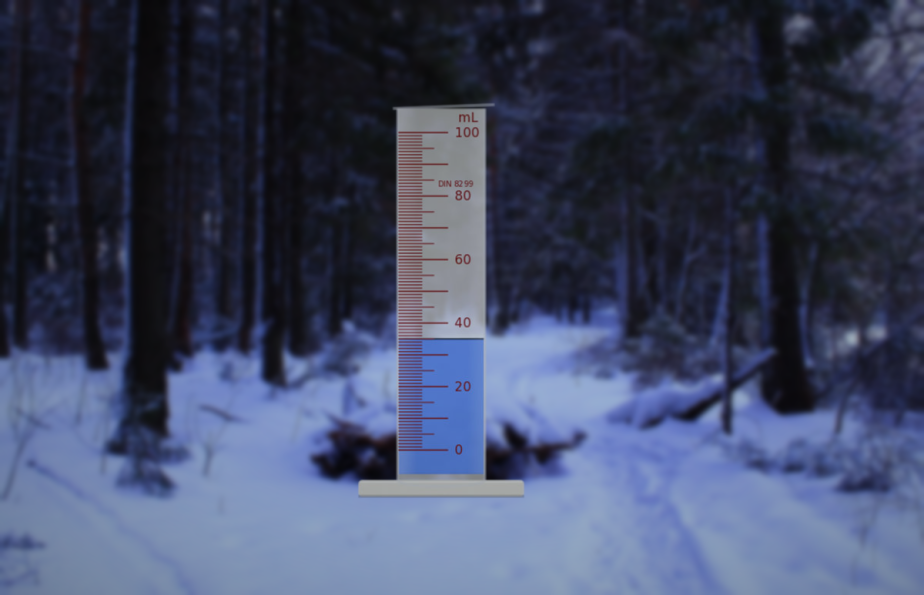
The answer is 35 mL
